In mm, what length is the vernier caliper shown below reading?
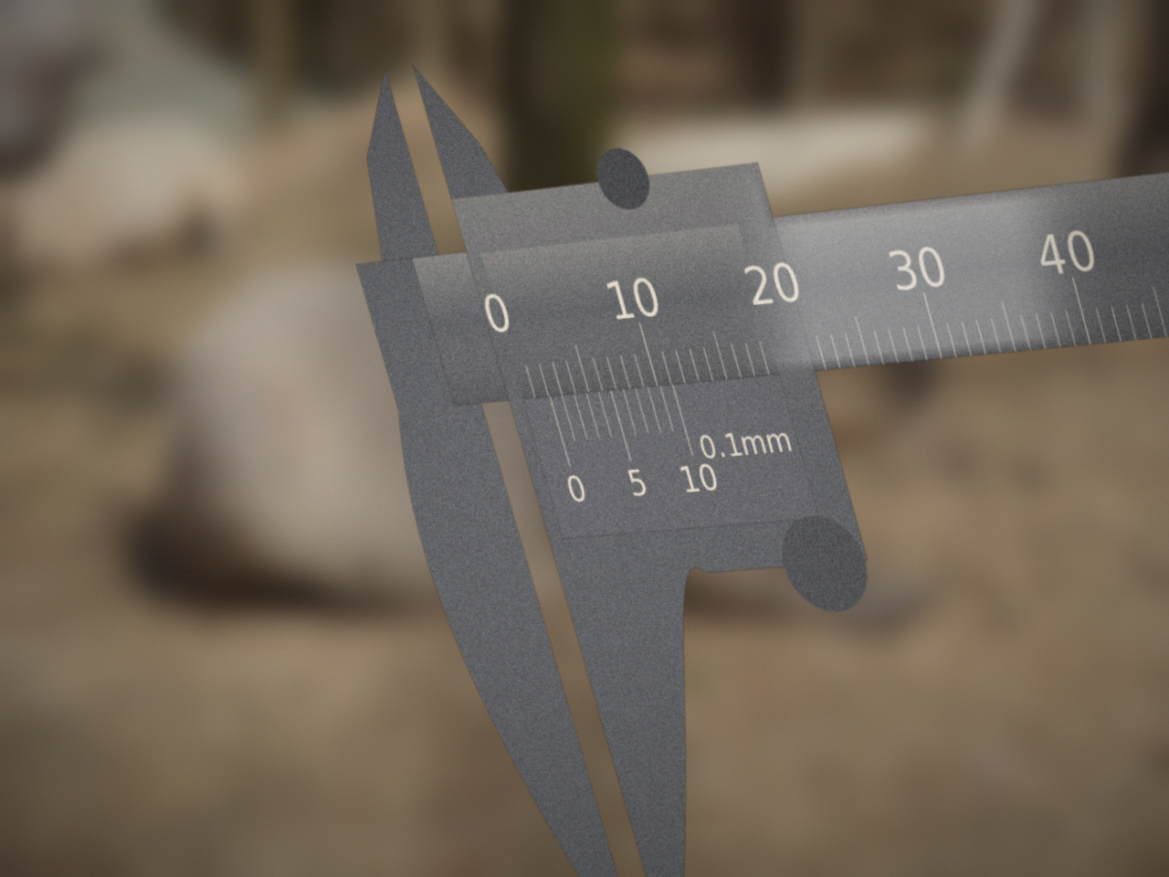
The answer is 2.1 mm
